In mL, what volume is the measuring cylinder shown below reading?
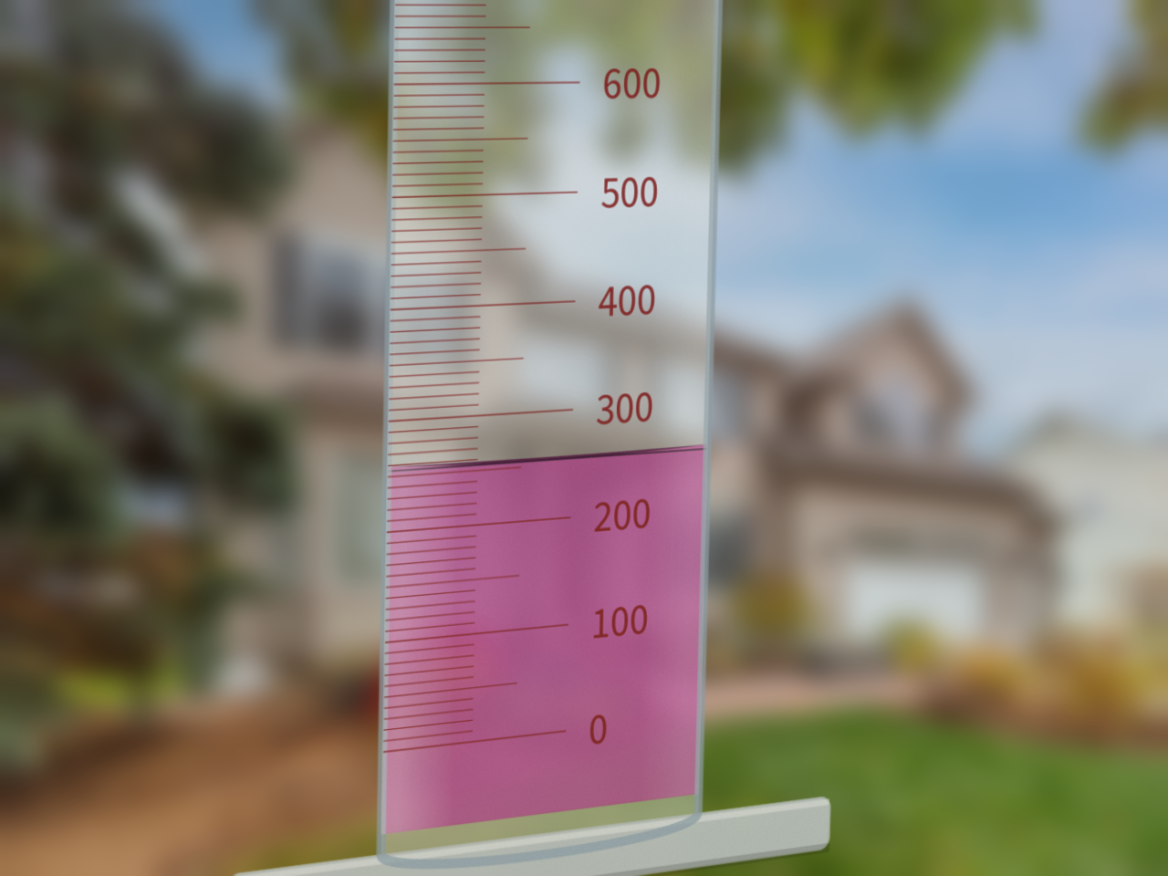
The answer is 255 mL
